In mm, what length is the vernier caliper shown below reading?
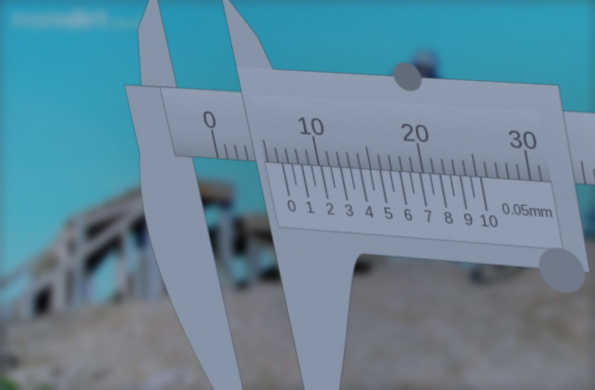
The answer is 6.4 mm
